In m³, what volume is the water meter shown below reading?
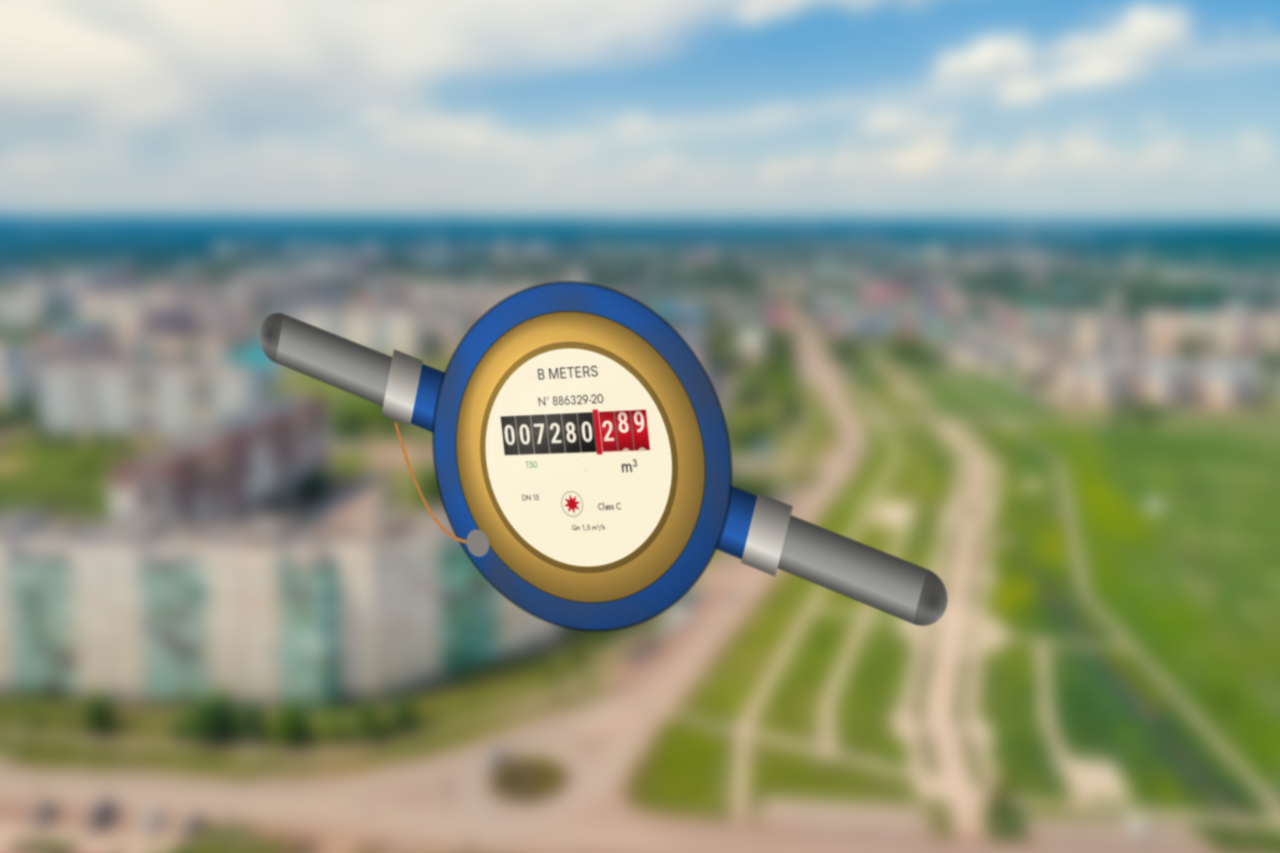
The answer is 7280.289 m³
